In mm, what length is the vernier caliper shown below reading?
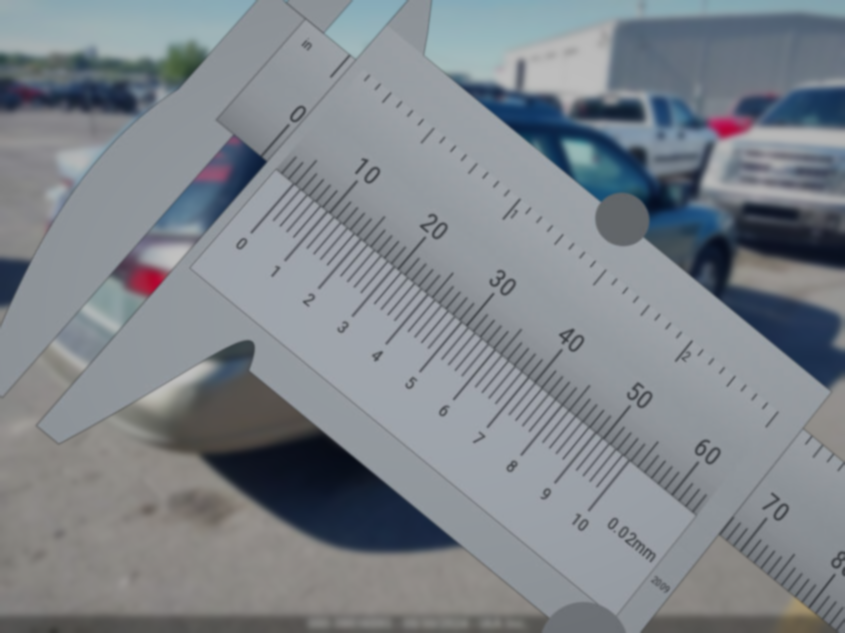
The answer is 4.8 mm
